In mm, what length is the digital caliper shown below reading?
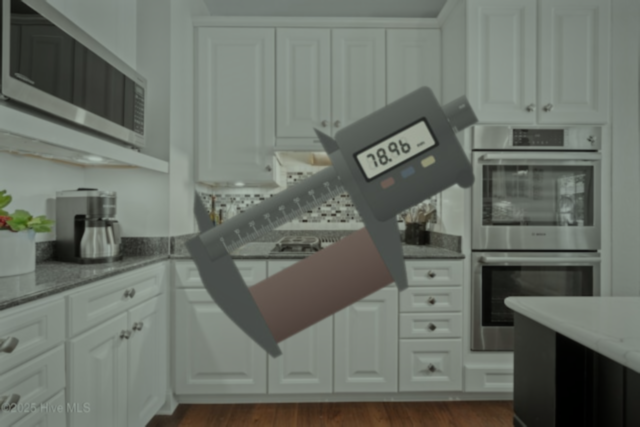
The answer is 78.96 mm
